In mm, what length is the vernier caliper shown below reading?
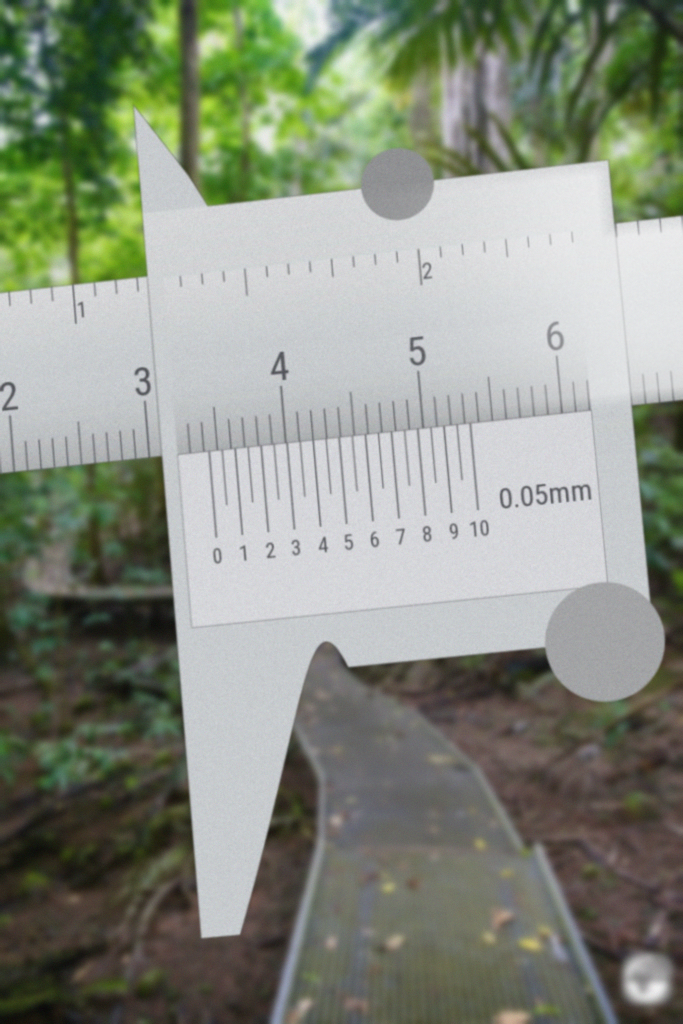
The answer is 34.4 mm
